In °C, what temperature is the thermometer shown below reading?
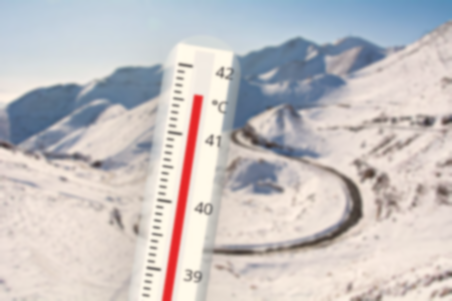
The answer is 41.6 °C
